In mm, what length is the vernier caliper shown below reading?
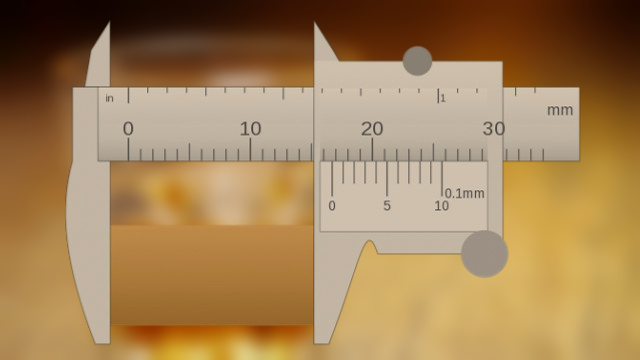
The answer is 16.7 mm
